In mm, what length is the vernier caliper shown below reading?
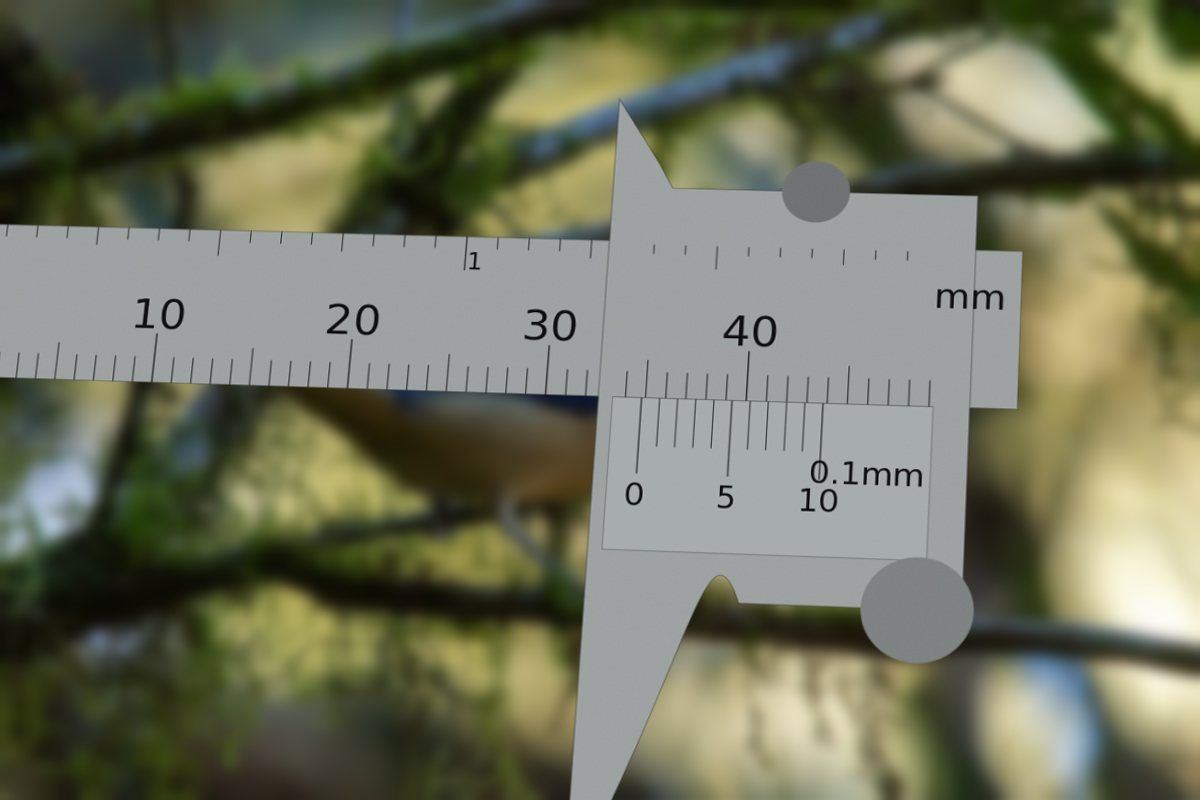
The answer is 34.8 mm
